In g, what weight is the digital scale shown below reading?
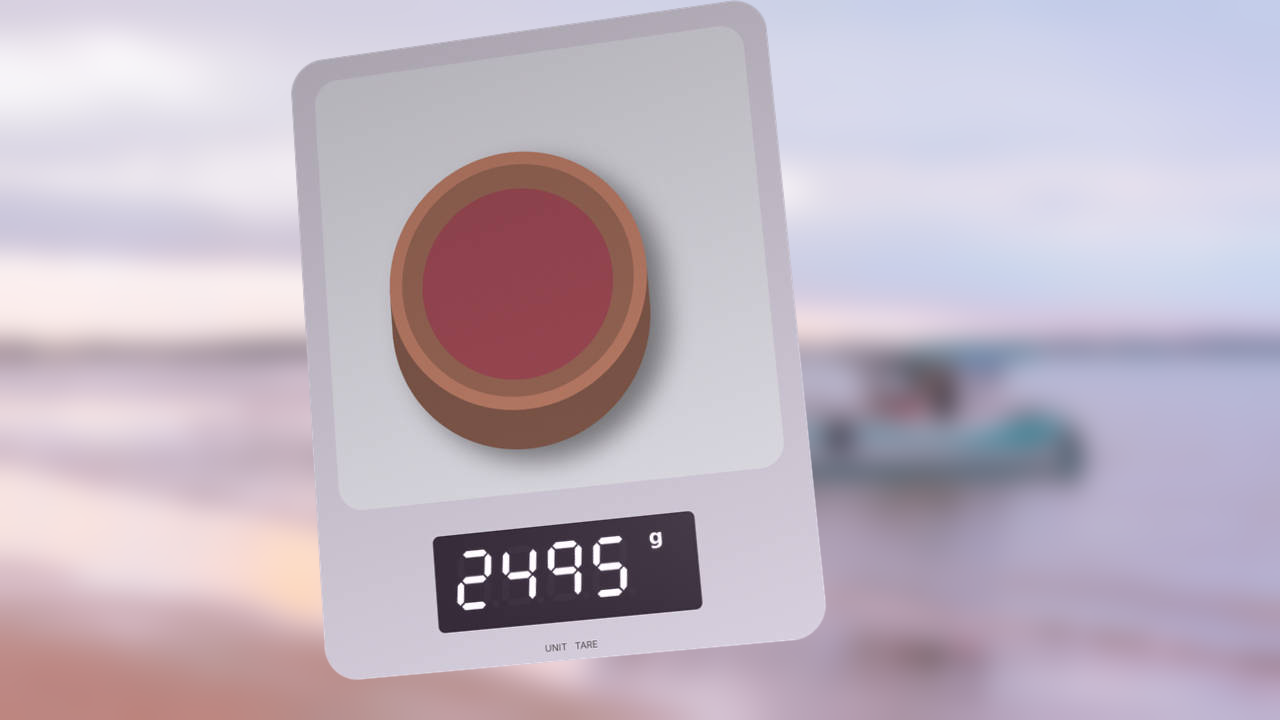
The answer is 2495 g
